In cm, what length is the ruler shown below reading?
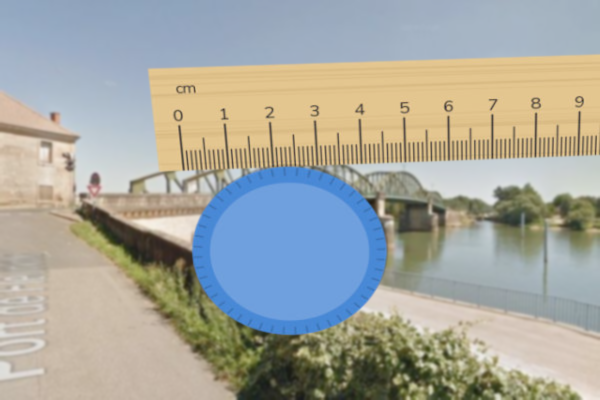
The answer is 4.5 cm
